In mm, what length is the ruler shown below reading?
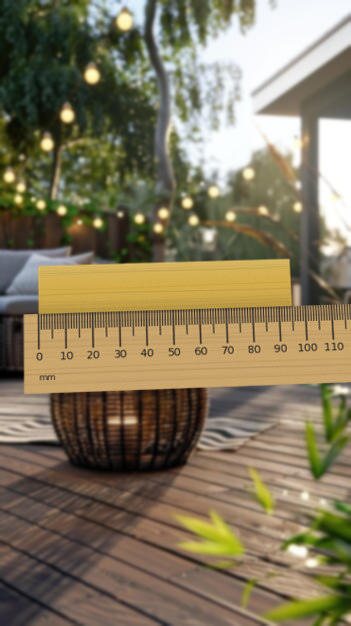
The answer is 95 mm
